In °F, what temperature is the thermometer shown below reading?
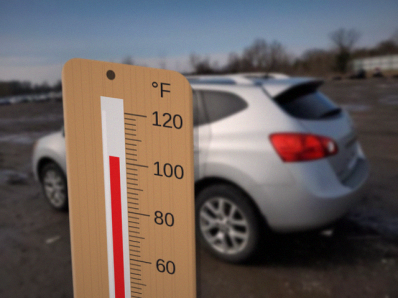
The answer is 102 °F
